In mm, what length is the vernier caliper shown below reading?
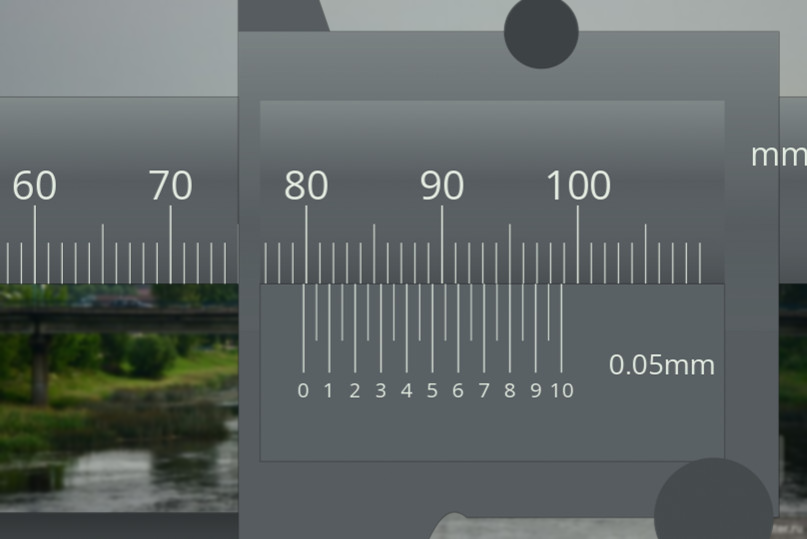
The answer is 79.8 mm
